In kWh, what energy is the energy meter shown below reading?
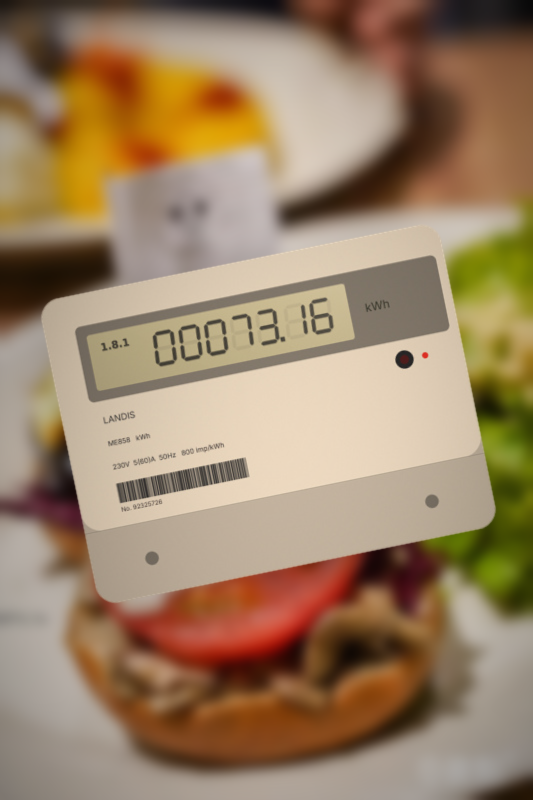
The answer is 73.16 kWh
